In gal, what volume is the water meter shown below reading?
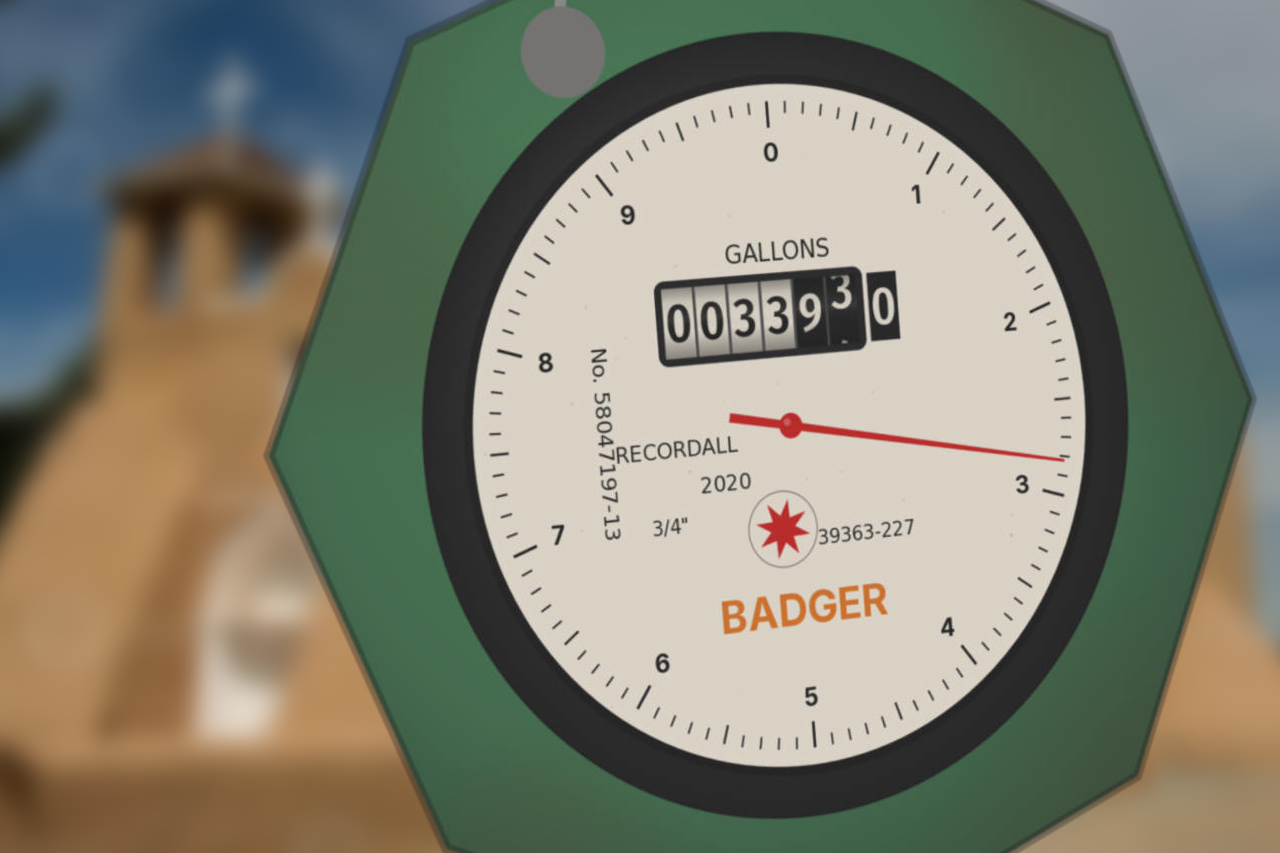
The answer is 33932.8 gal
